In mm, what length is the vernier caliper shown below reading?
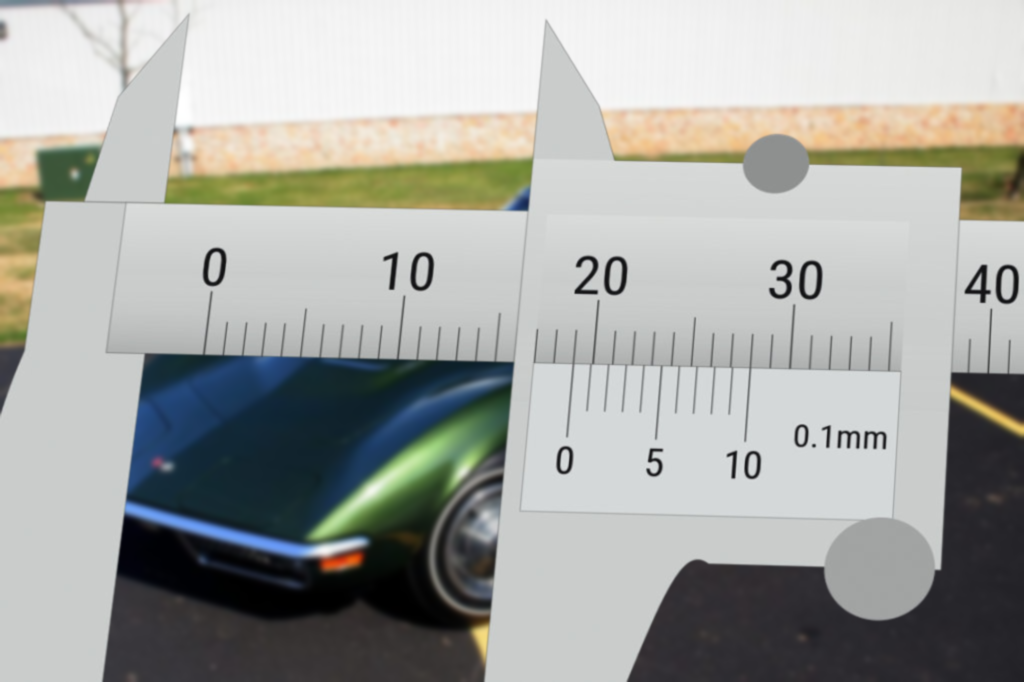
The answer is 19.0 mm
